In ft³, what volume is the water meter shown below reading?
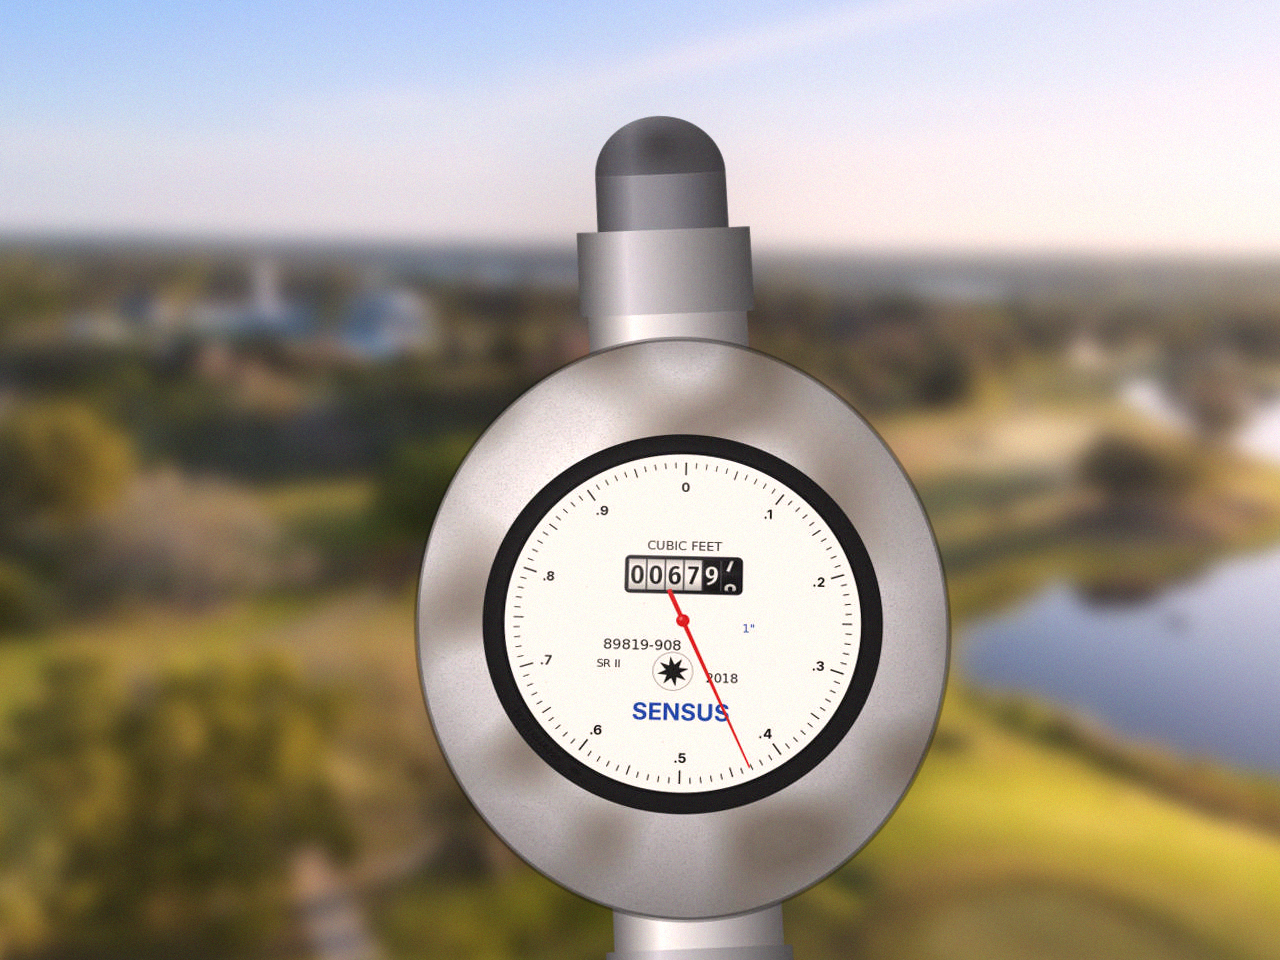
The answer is 6797.43 ft³
